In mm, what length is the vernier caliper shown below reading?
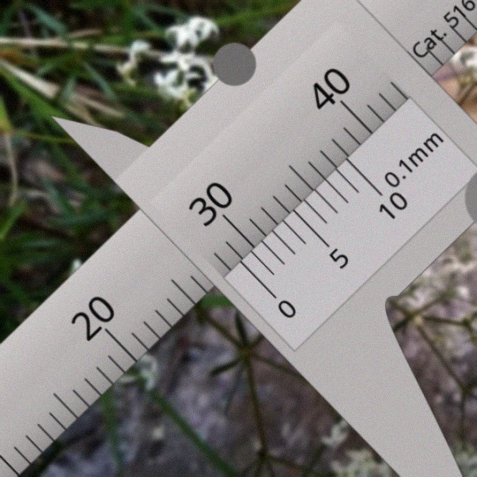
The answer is 28.8 mm
